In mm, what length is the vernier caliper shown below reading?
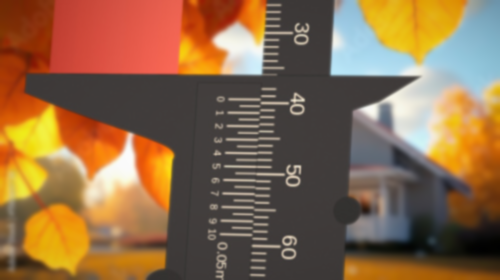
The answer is 39.5 mm
